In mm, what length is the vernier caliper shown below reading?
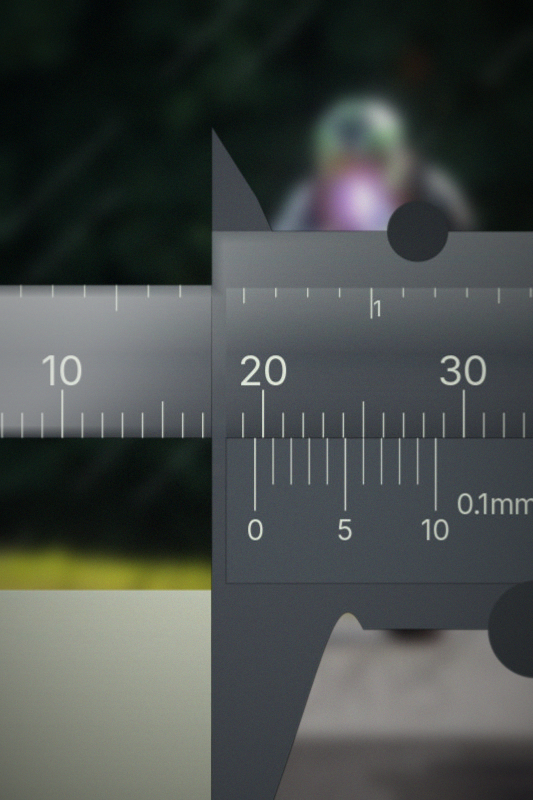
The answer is 19.6 mm
